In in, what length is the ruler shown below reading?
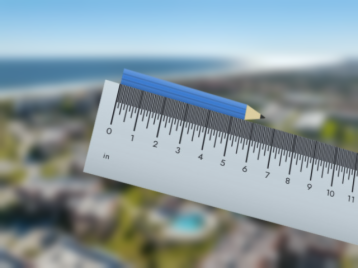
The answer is 6.5 in
